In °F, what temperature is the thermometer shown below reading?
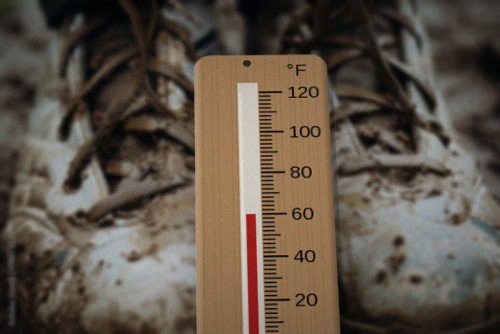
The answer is 60 °F
